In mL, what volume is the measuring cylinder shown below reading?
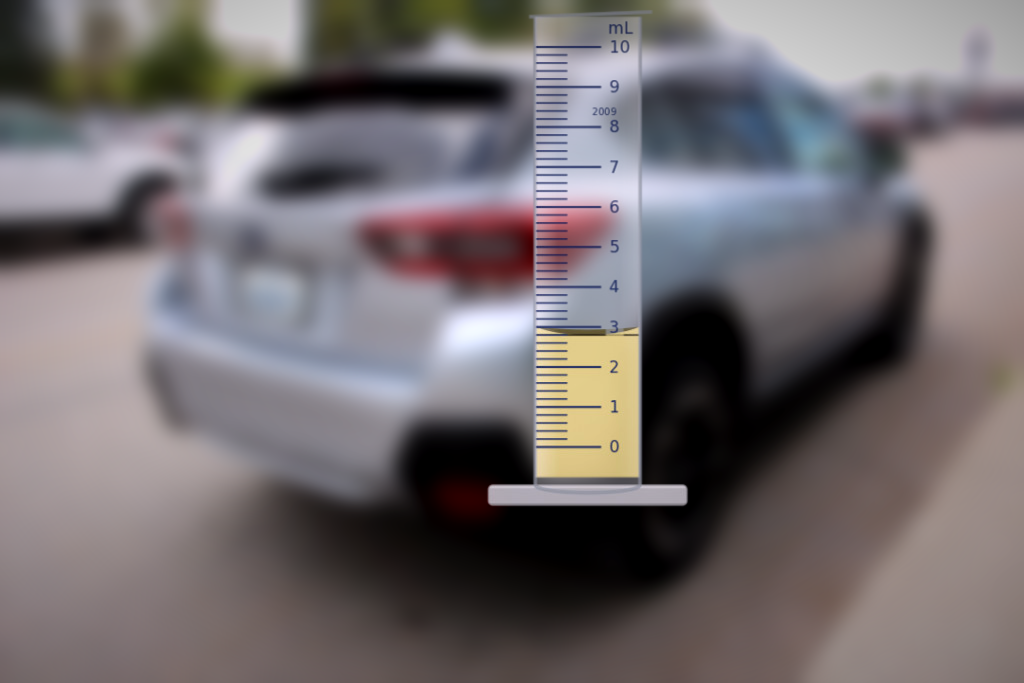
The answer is 2.8 mL
